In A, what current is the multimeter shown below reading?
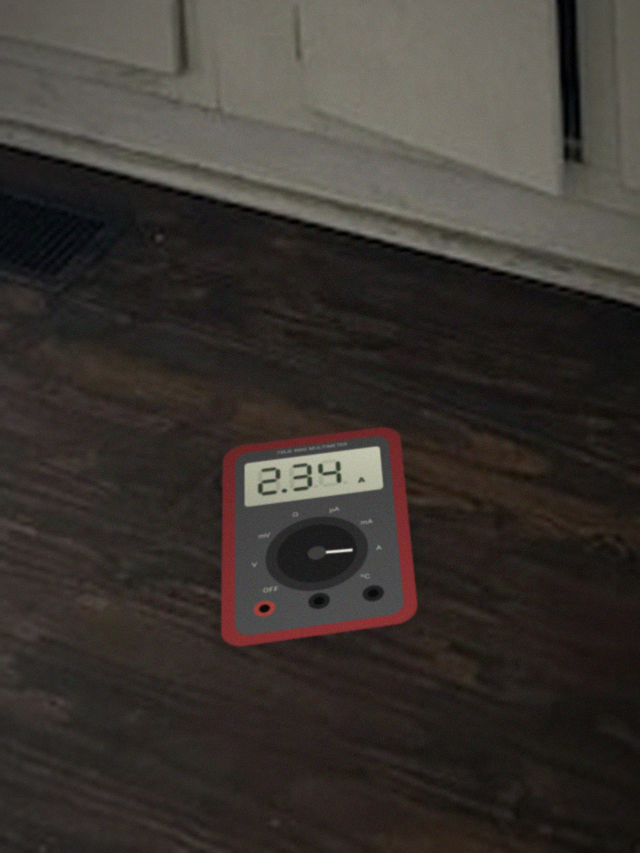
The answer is 2.34 A
